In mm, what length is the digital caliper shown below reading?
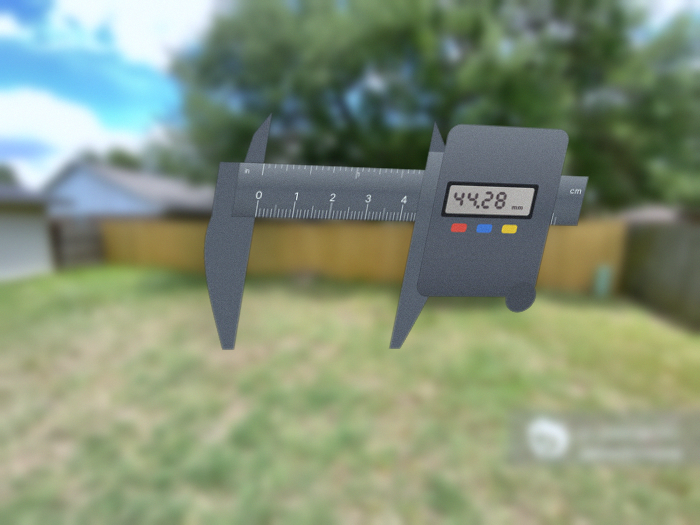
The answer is 44.28 mm
